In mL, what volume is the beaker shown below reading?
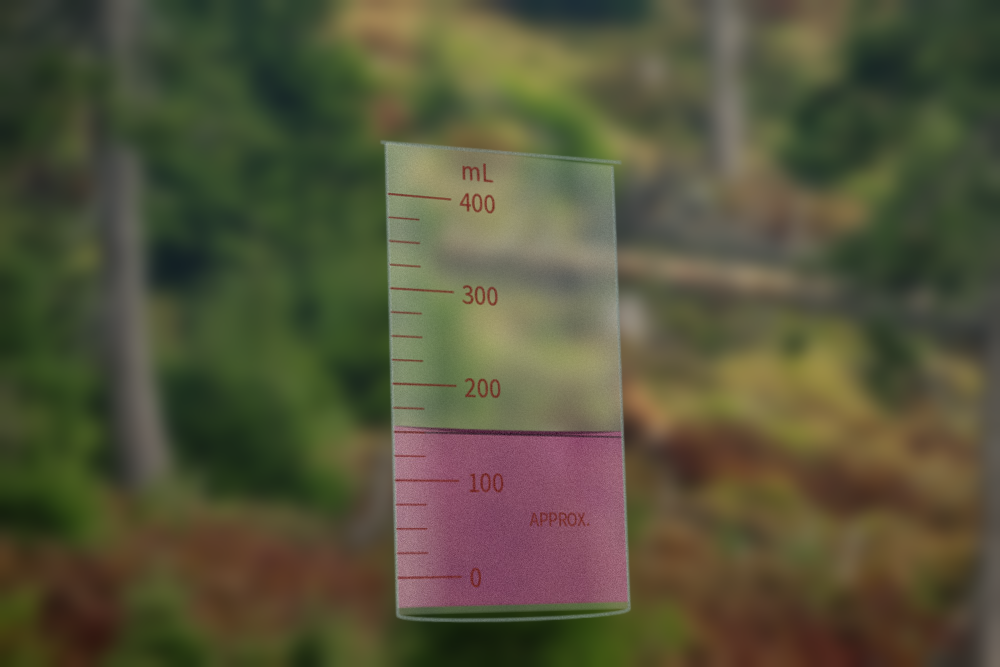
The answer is 150 mL
